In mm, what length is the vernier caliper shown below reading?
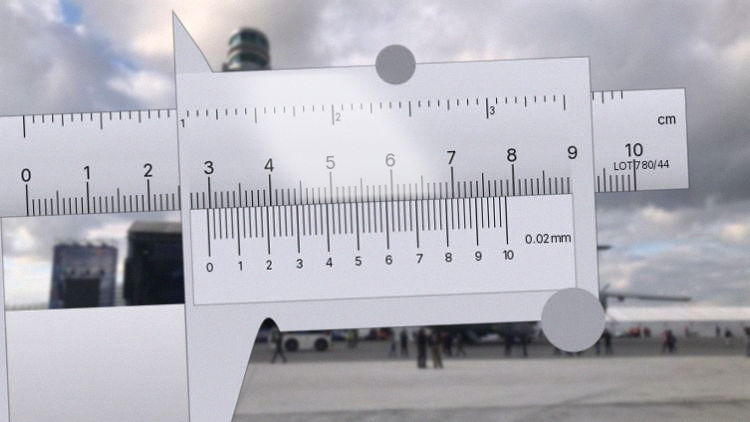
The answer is 29.6 mm
